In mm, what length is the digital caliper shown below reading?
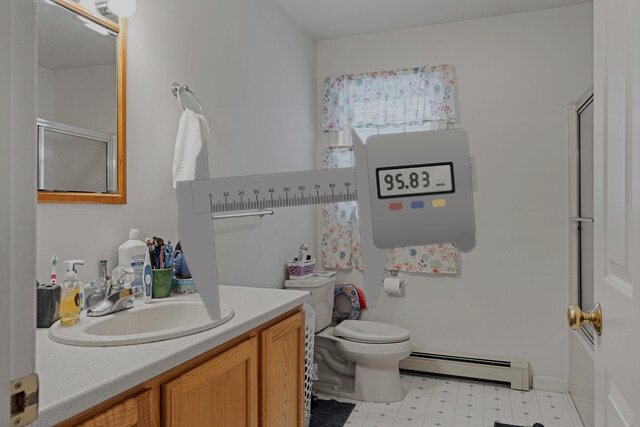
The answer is 95.83 mm
